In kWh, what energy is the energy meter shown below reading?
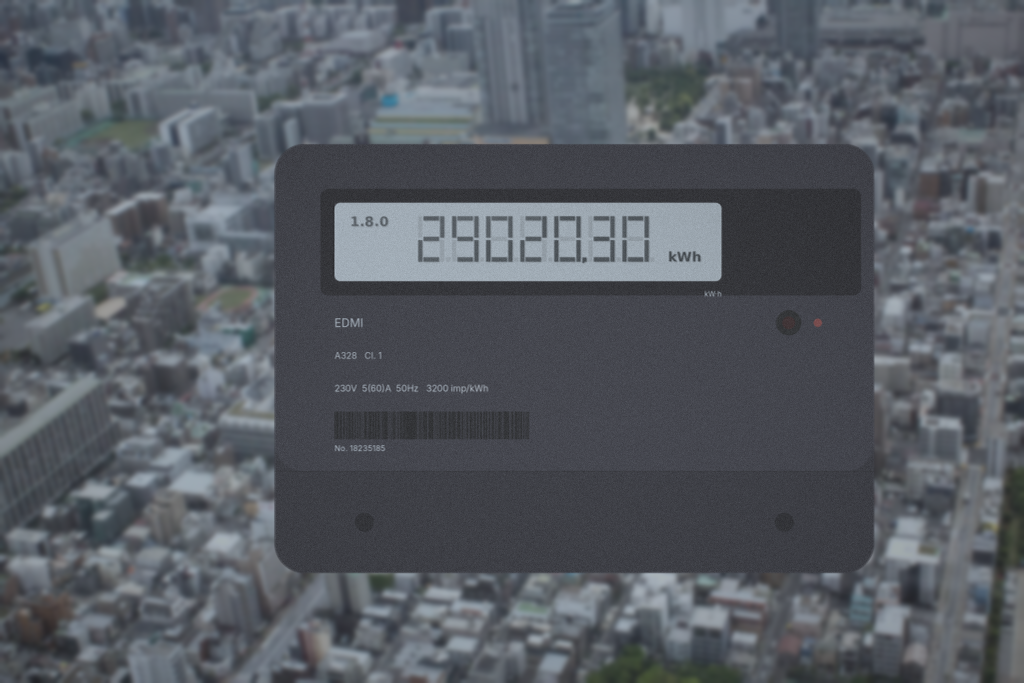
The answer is 29020.30 kWh
